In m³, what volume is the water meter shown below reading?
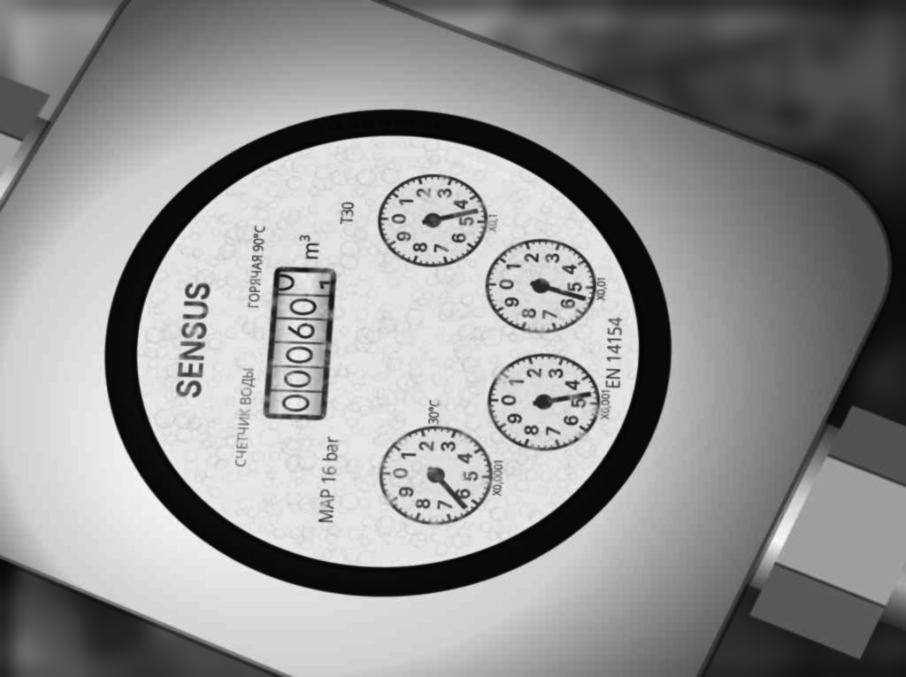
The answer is 600.4546 m³
